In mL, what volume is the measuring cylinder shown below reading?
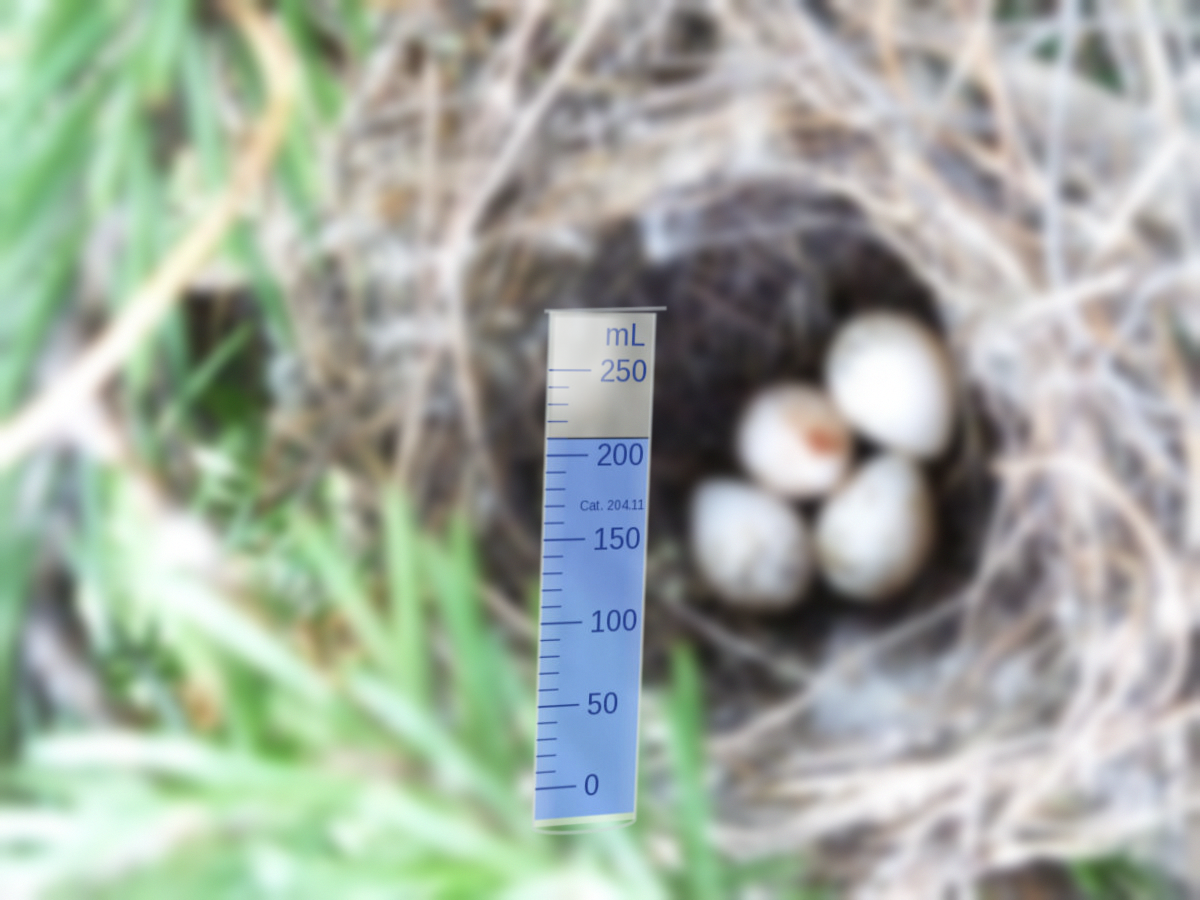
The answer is 210 mL
